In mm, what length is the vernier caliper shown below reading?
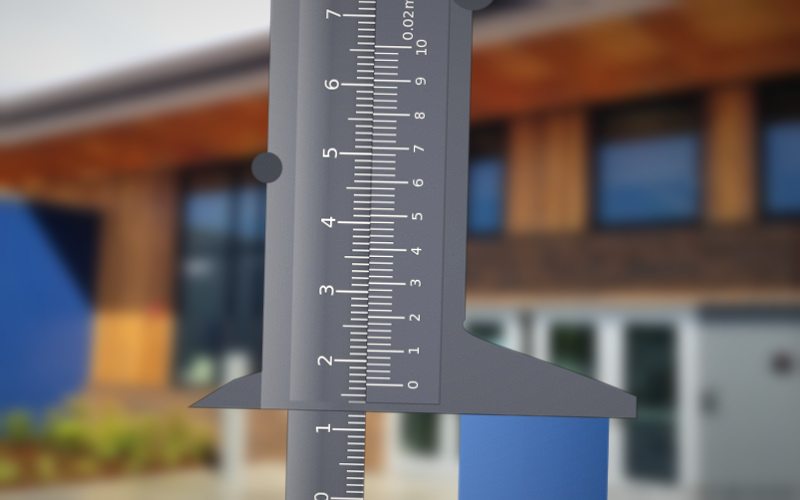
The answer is 16.6 mm
